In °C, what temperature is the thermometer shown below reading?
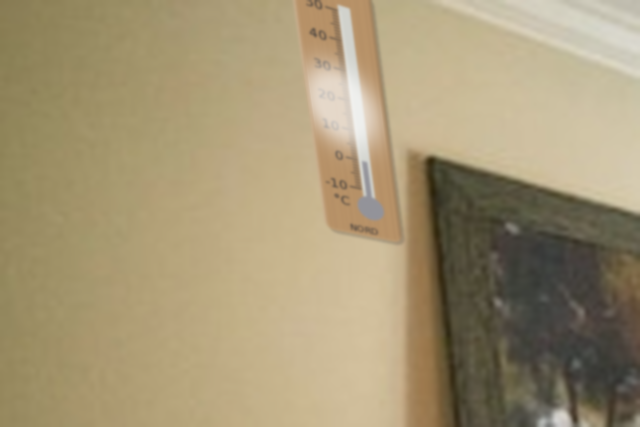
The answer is 0 °C
